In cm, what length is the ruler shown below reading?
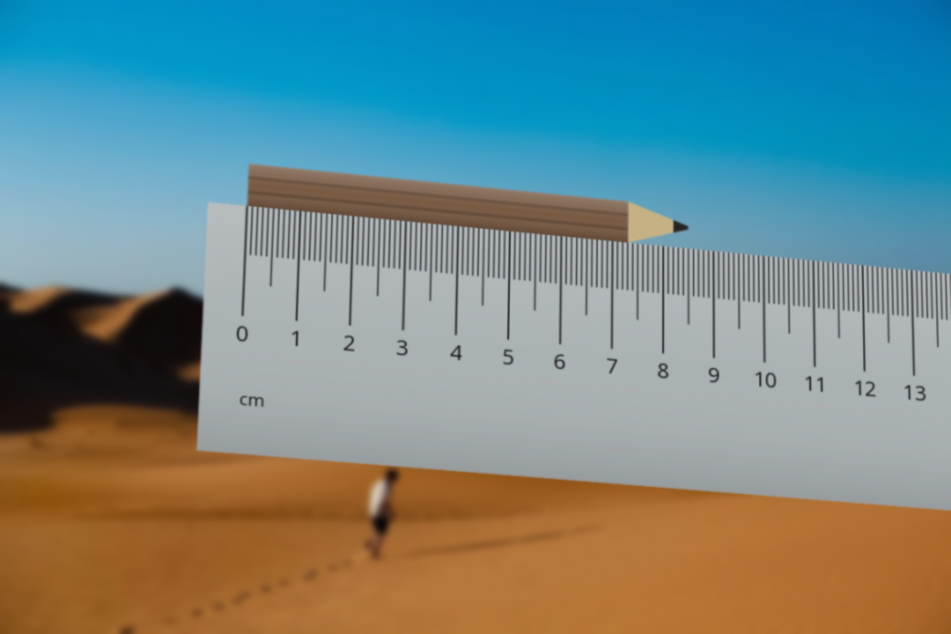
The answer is 8.5 cm
